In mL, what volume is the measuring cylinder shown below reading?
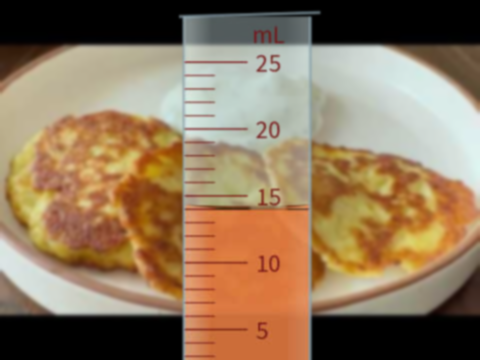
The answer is 14 mL
